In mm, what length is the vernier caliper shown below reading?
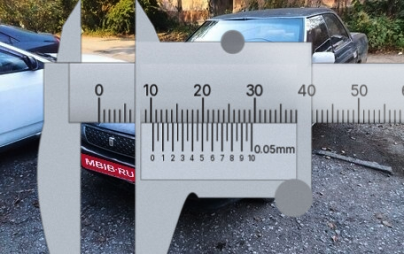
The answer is 10.4 mm
